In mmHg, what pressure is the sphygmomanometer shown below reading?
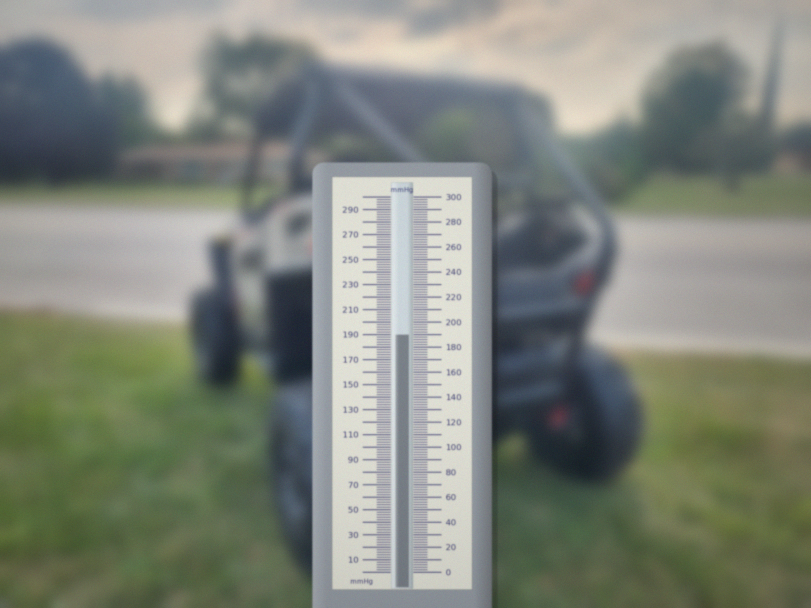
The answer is 190 mmHg
